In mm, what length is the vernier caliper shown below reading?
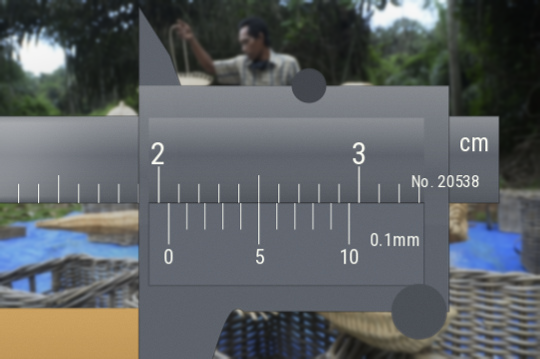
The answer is 20.5 mm
